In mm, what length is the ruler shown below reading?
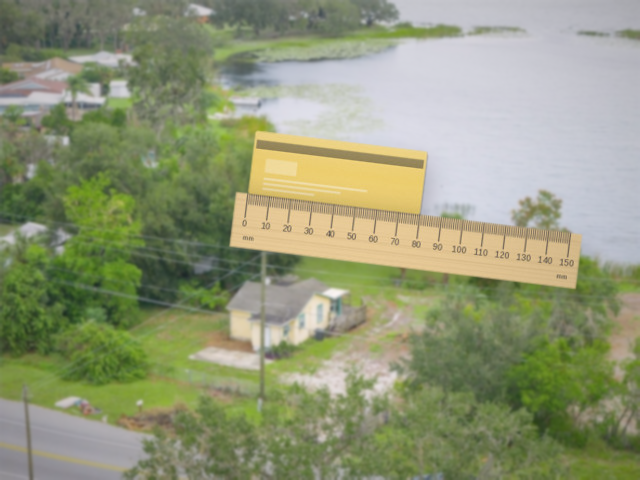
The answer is 80 mm
